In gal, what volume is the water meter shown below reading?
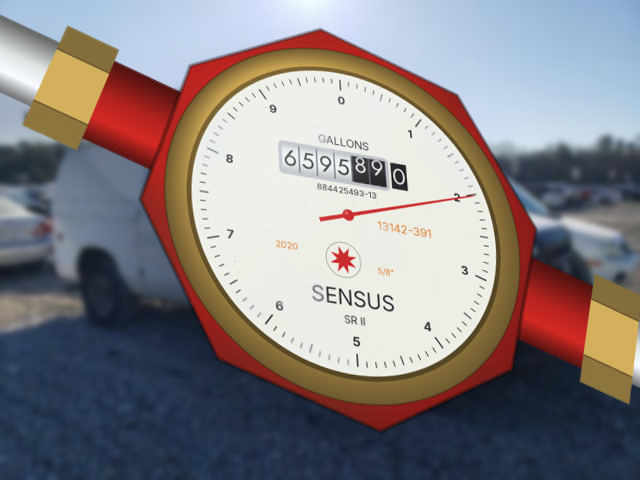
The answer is 6595892.0 gal
